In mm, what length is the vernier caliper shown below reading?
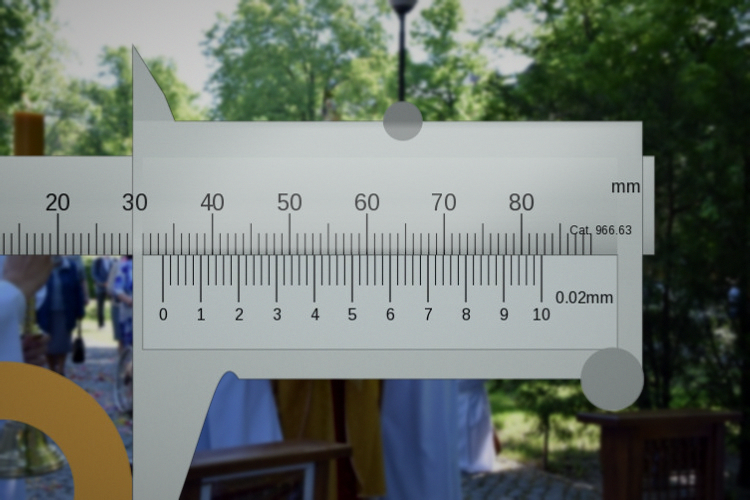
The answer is 33.6 mm
